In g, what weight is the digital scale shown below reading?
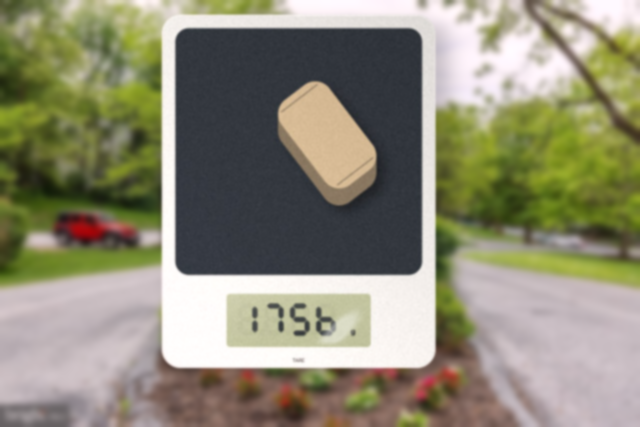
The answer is 1756 g
